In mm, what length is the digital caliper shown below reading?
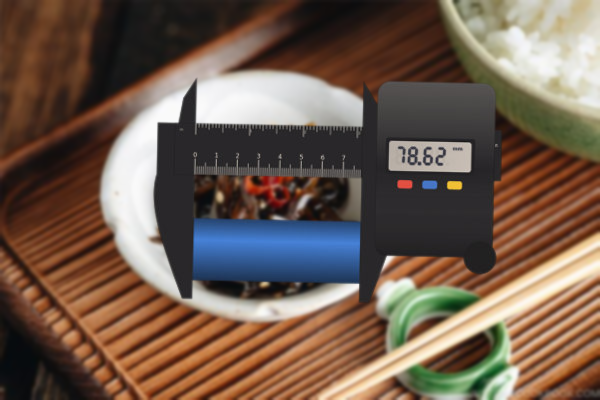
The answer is 78.62 mm
